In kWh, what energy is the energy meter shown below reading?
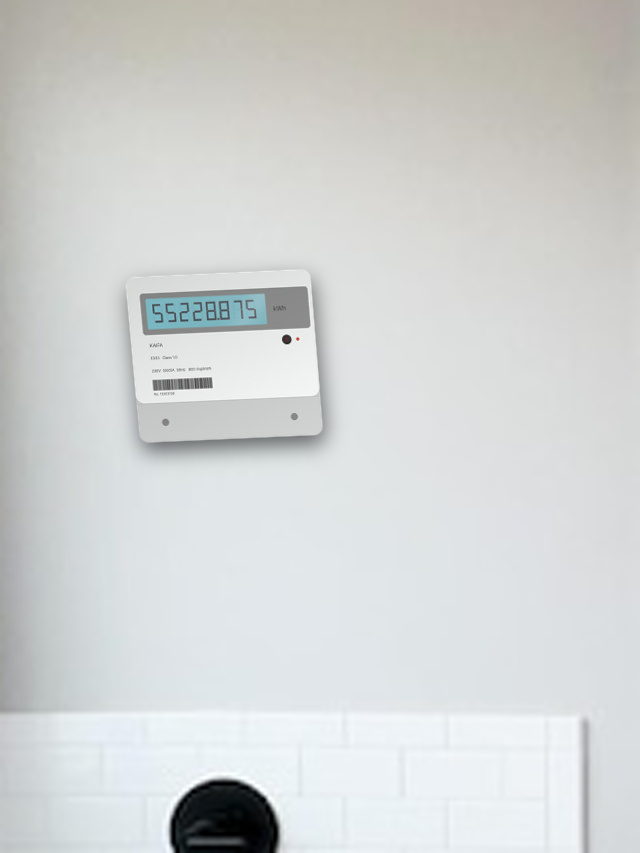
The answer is 55228.875 kWh
